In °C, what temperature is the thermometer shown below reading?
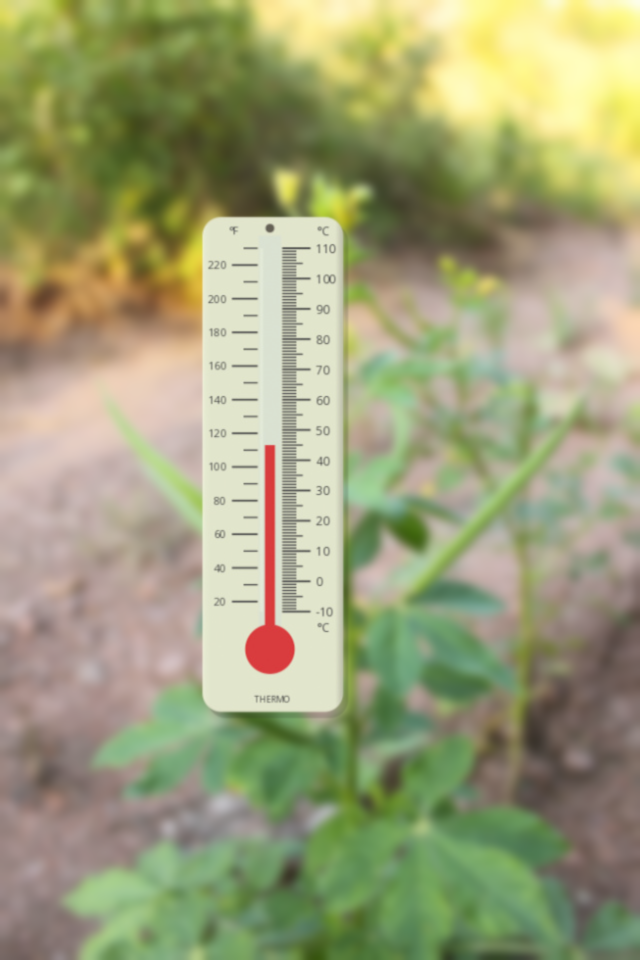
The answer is 45 °C
